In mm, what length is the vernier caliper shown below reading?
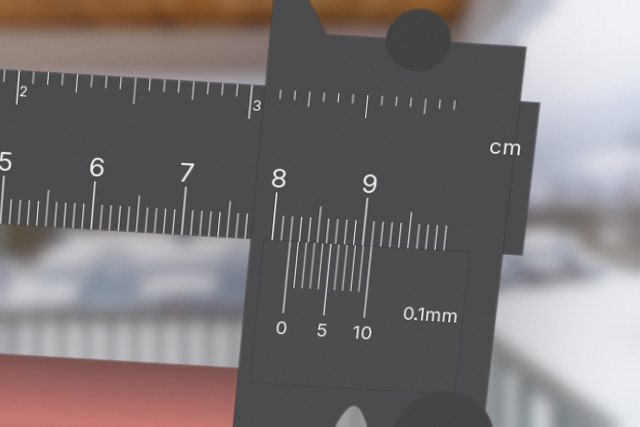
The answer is 82.0 mm
